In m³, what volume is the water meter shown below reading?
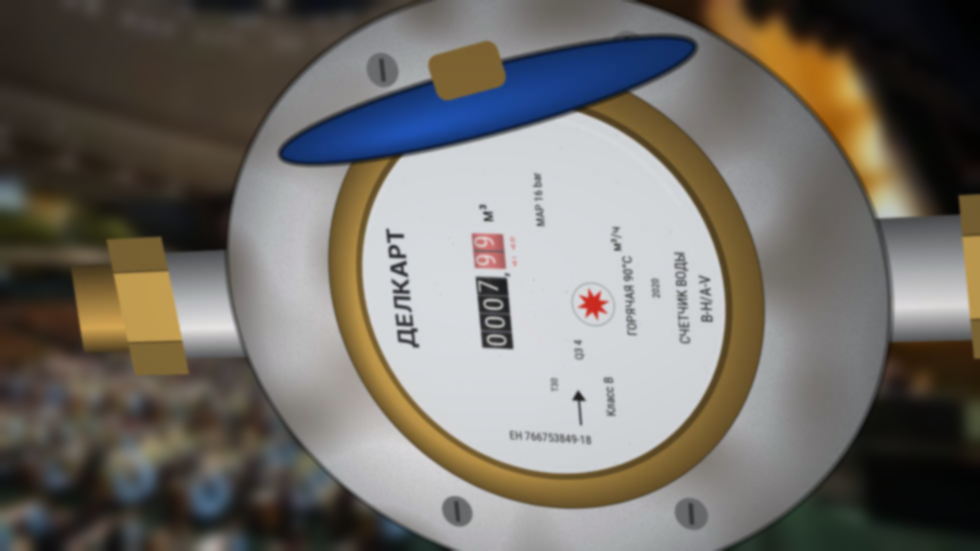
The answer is 7.99 m³
